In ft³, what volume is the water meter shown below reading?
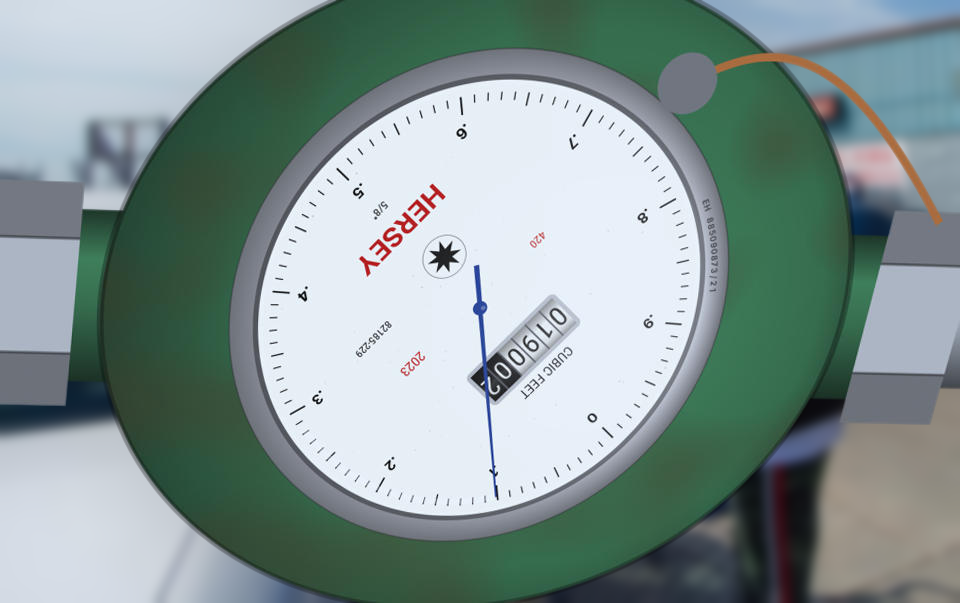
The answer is 19002.10 ft³
